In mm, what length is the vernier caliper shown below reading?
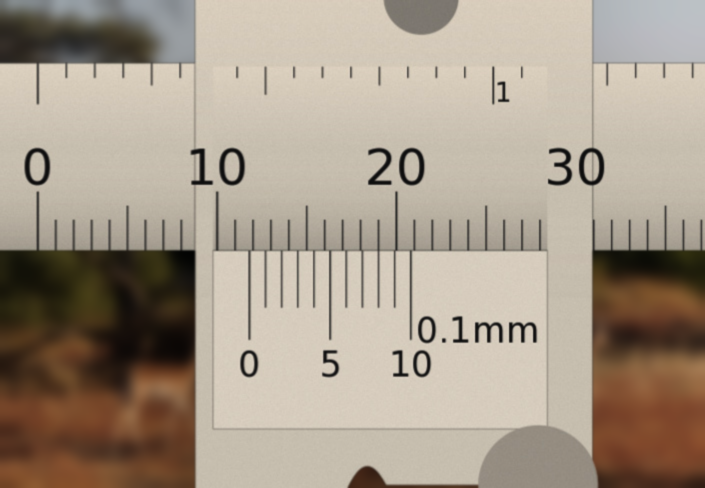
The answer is 11.8 mm
